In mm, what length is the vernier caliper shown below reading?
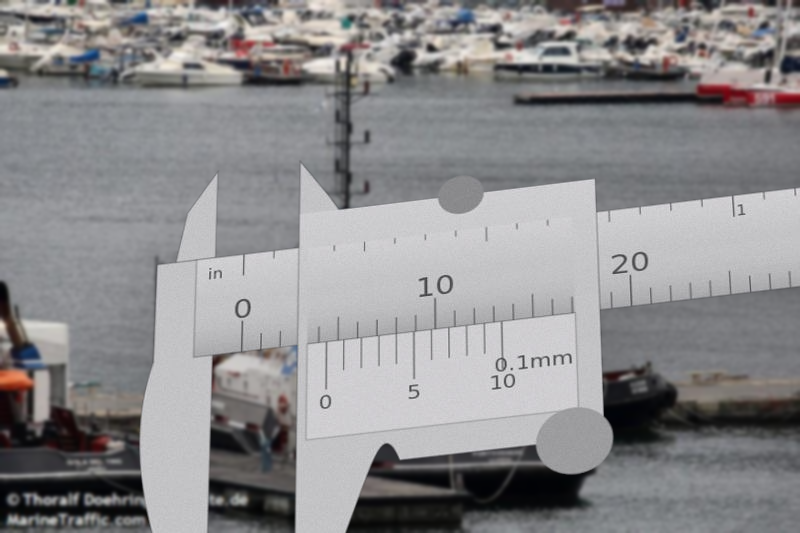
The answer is 4.4 mm
